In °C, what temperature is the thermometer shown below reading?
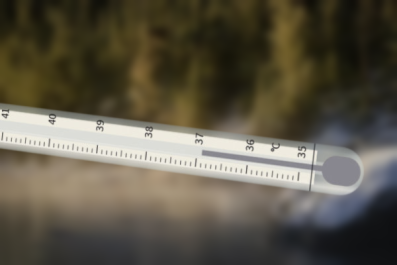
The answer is 36.9 °C
